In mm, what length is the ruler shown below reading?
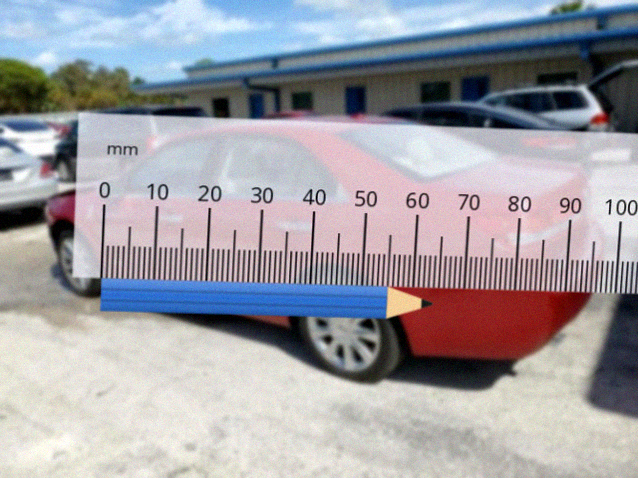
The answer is 64 mm
